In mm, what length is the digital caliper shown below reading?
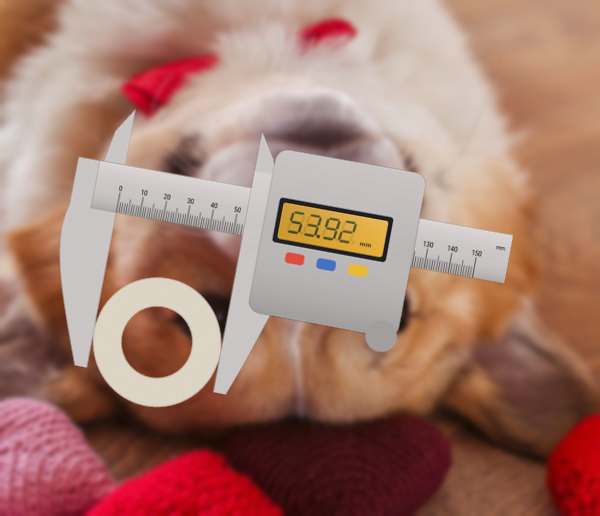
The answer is 53.92 mm
